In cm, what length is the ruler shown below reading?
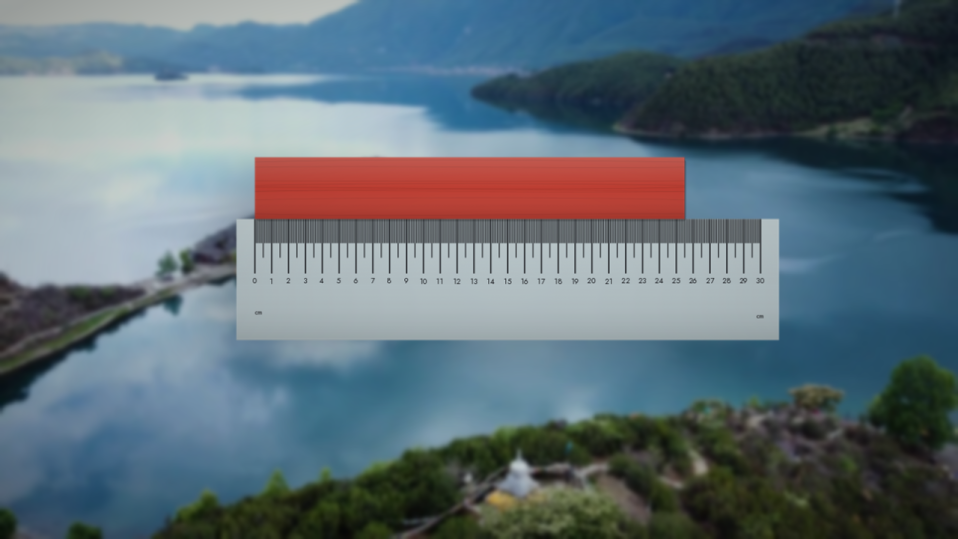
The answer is 25.5 cm
